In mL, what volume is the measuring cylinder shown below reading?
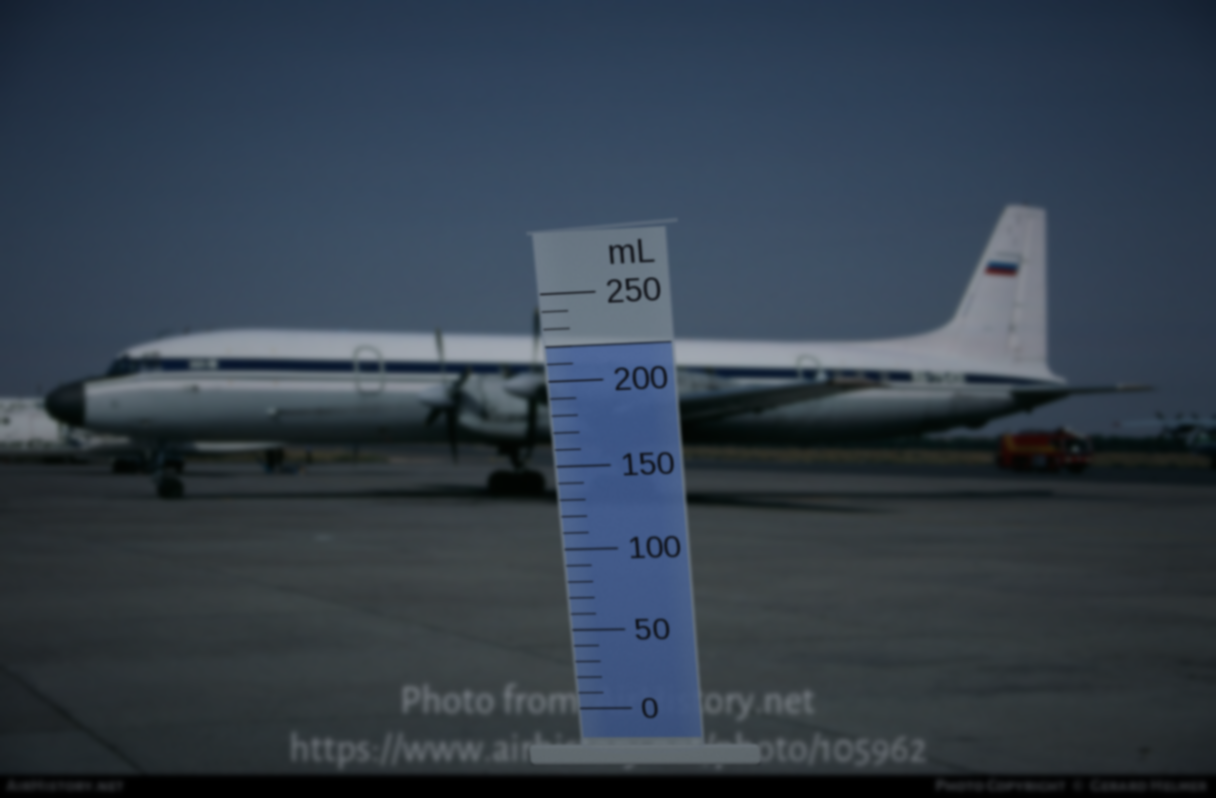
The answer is 220 mL
